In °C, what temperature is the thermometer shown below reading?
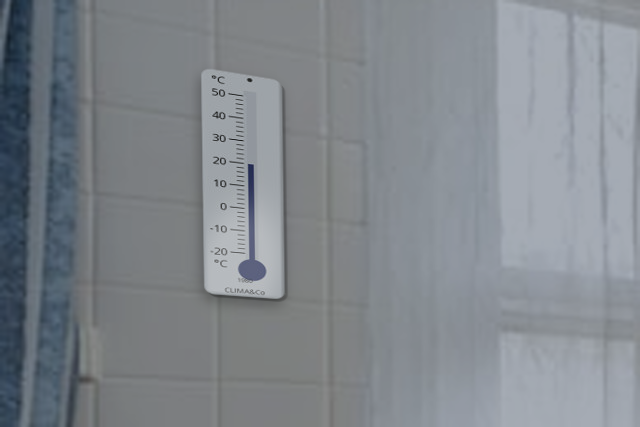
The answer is 20 °C
